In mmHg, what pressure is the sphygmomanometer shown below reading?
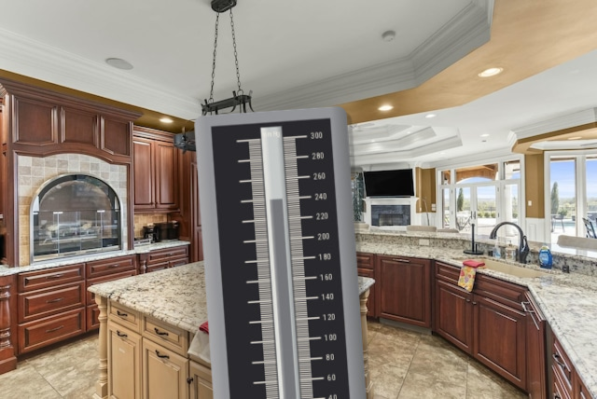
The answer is 240 mmHg
